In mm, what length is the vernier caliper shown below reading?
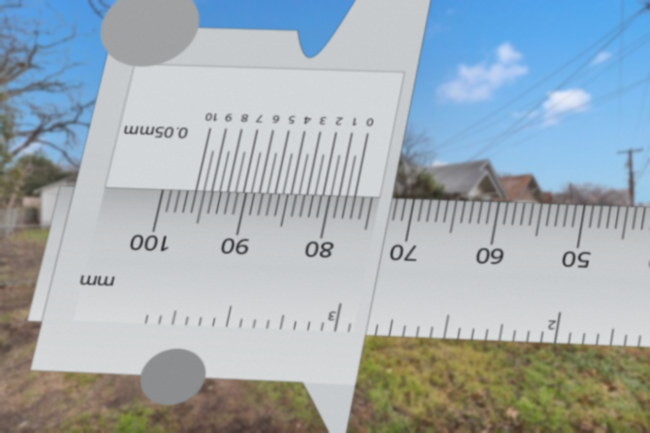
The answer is 77.0 mm
